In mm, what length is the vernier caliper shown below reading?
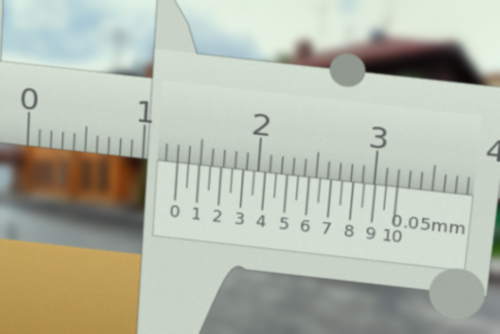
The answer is 13.0 mm
